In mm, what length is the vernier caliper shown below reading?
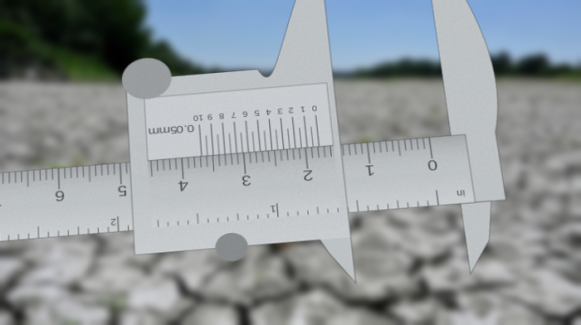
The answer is 17.8 mm
